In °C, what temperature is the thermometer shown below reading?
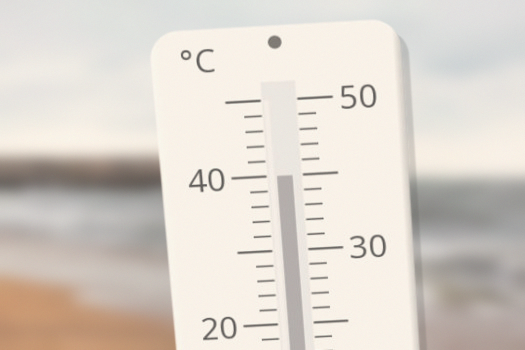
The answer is 40 °C
